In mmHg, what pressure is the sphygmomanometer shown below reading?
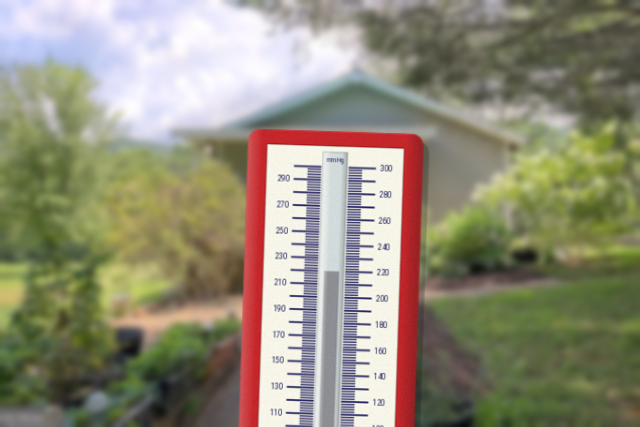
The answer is 220 mmHg
